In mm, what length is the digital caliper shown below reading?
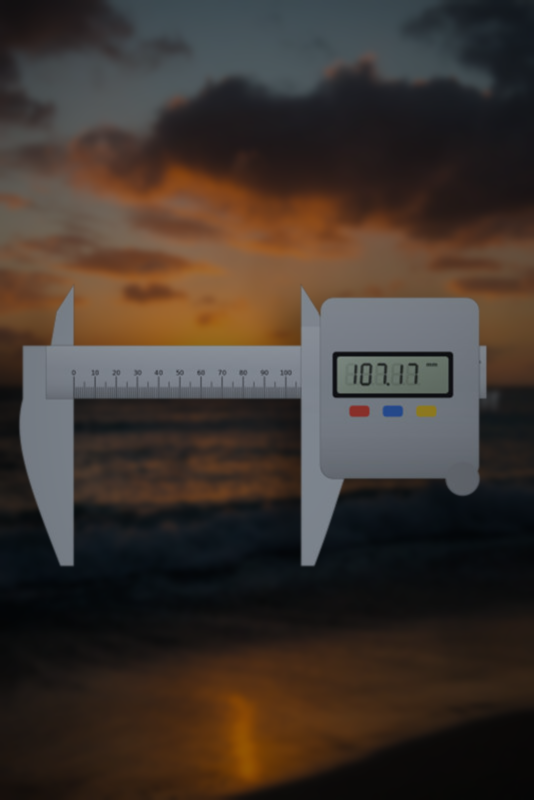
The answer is 107.17 mm
